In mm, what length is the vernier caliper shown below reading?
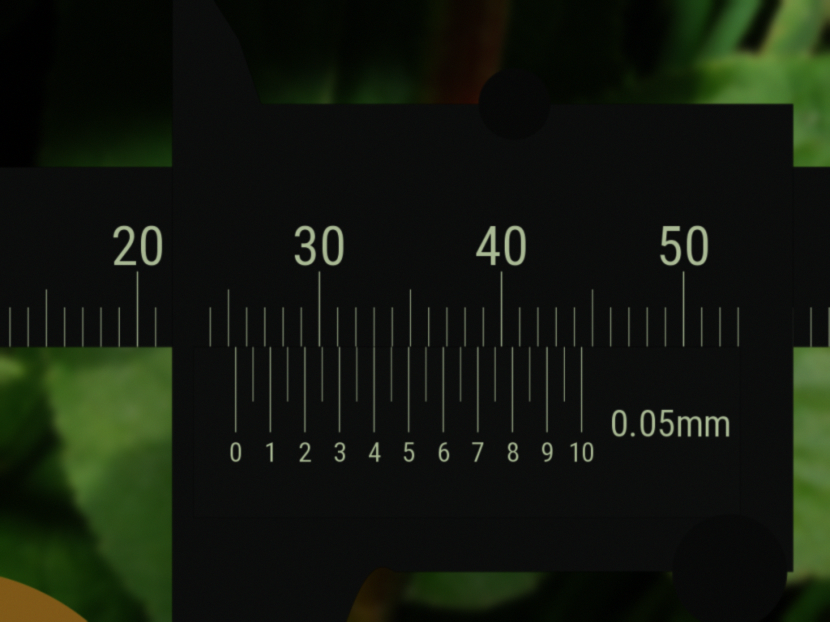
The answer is 25.4 mm
